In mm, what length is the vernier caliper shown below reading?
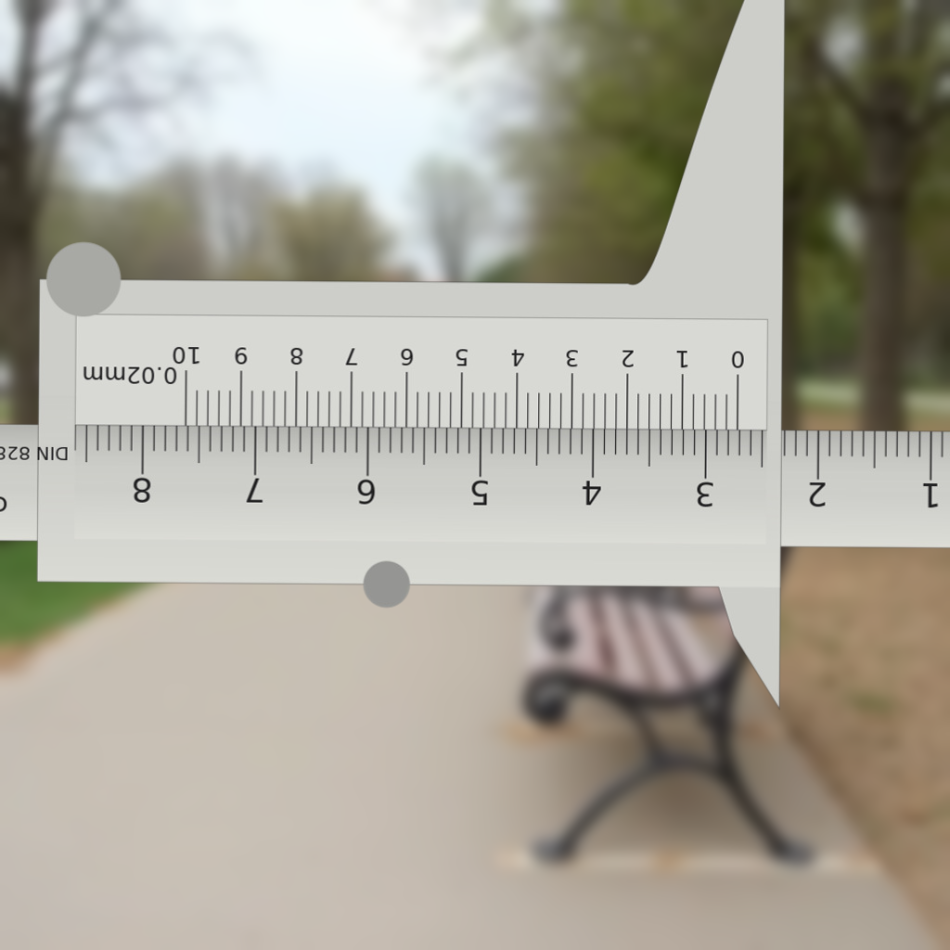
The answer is 27.2 mm
